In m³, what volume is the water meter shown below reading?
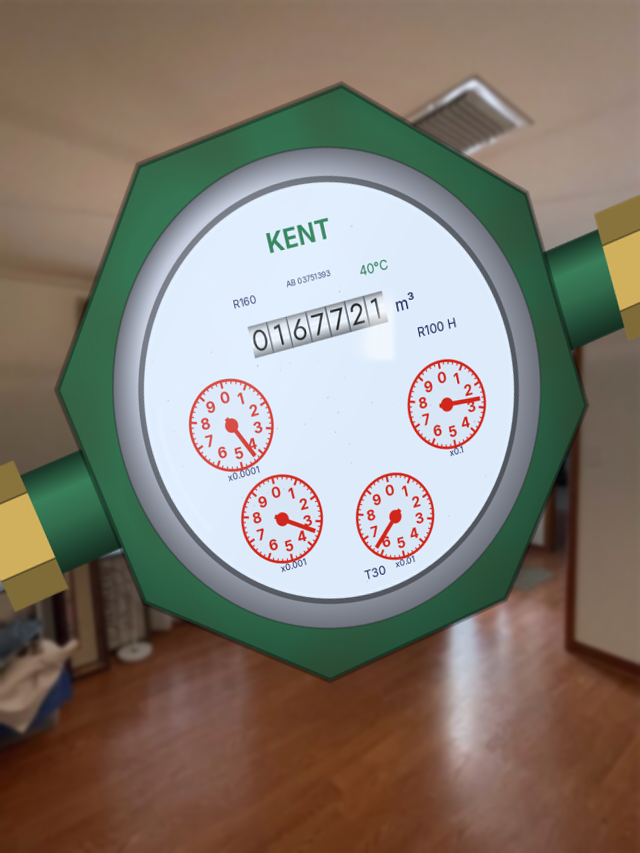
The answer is 167721.2634 m³
